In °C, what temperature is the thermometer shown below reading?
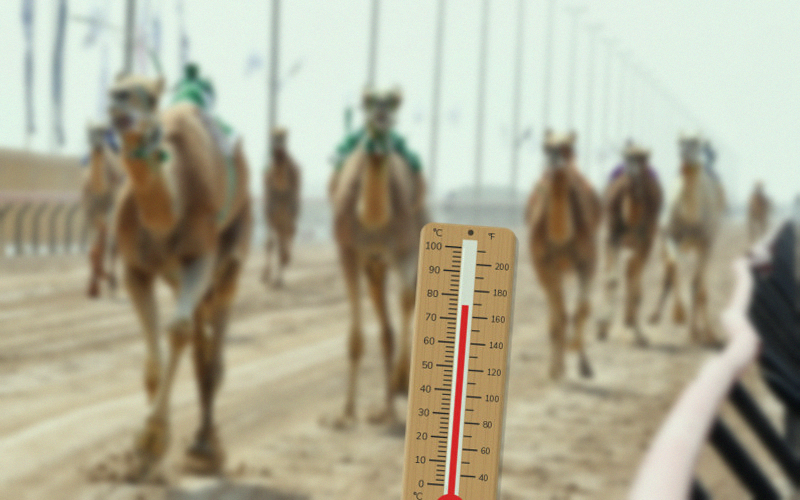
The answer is 76 °C
